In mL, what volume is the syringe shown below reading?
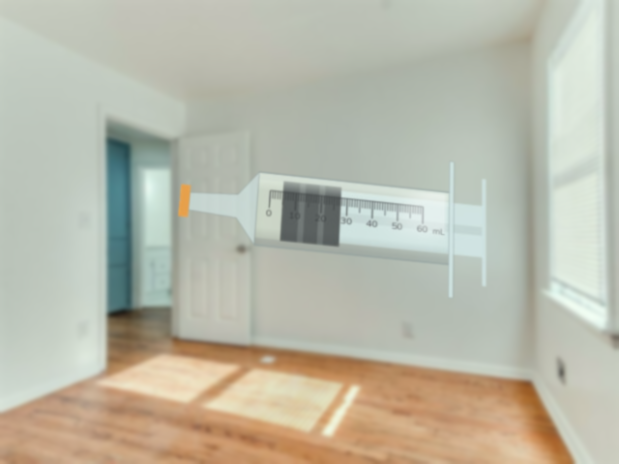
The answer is 5 mL
